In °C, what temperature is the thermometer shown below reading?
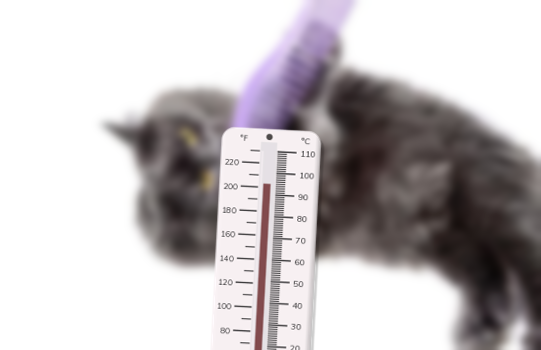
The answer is 95 °C
